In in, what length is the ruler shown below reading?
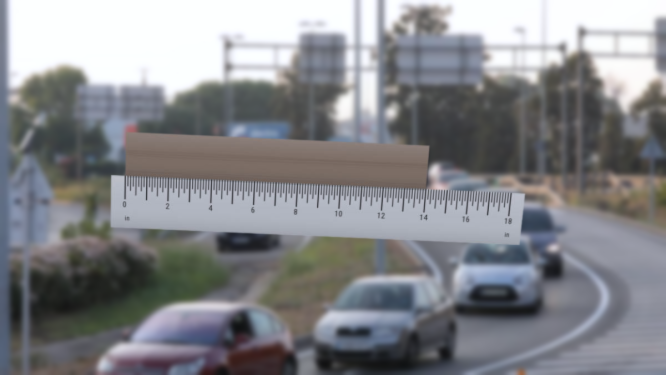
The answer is 14 in
